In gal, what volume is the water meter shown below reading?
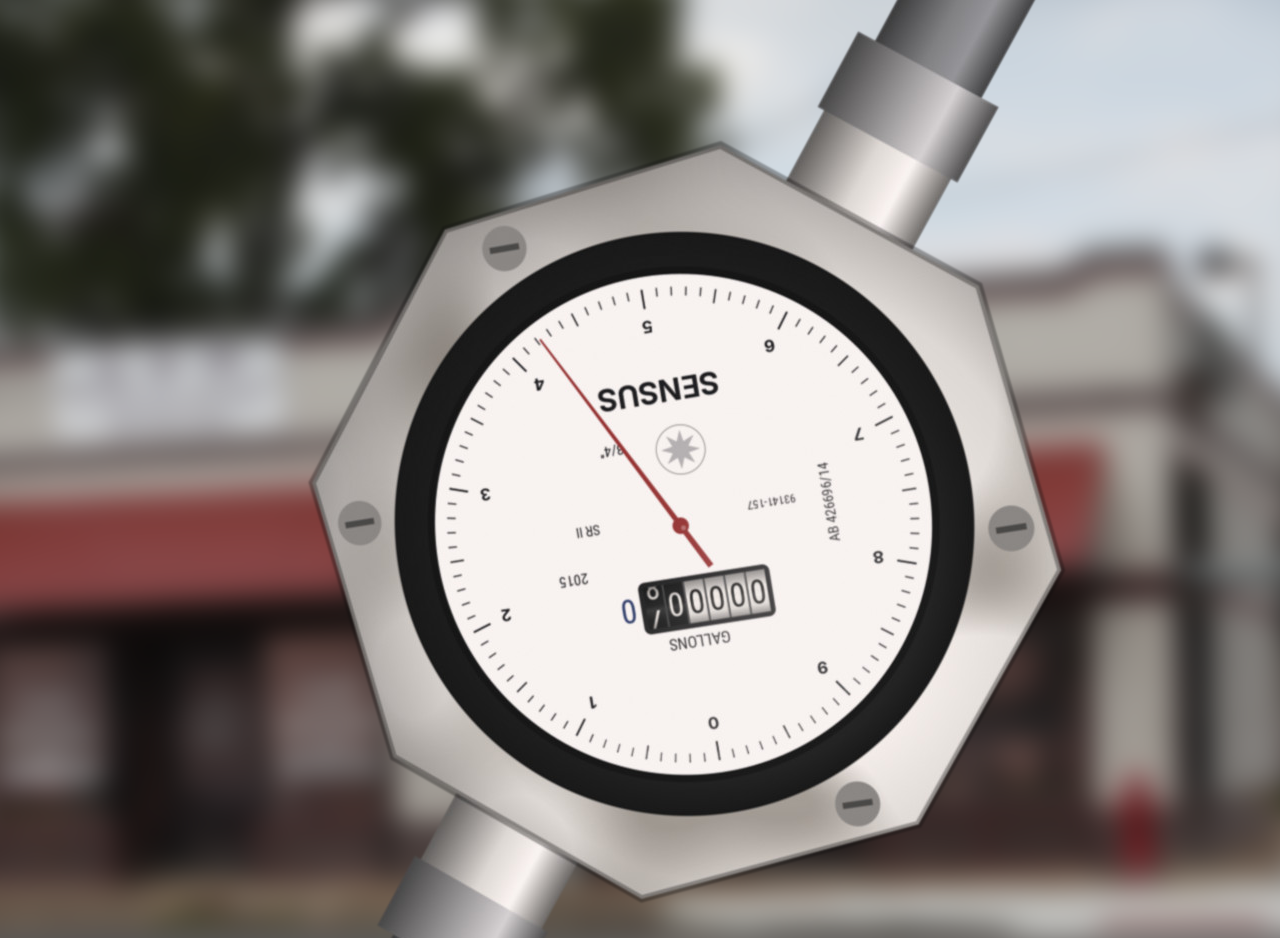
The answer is 74.2 gal
